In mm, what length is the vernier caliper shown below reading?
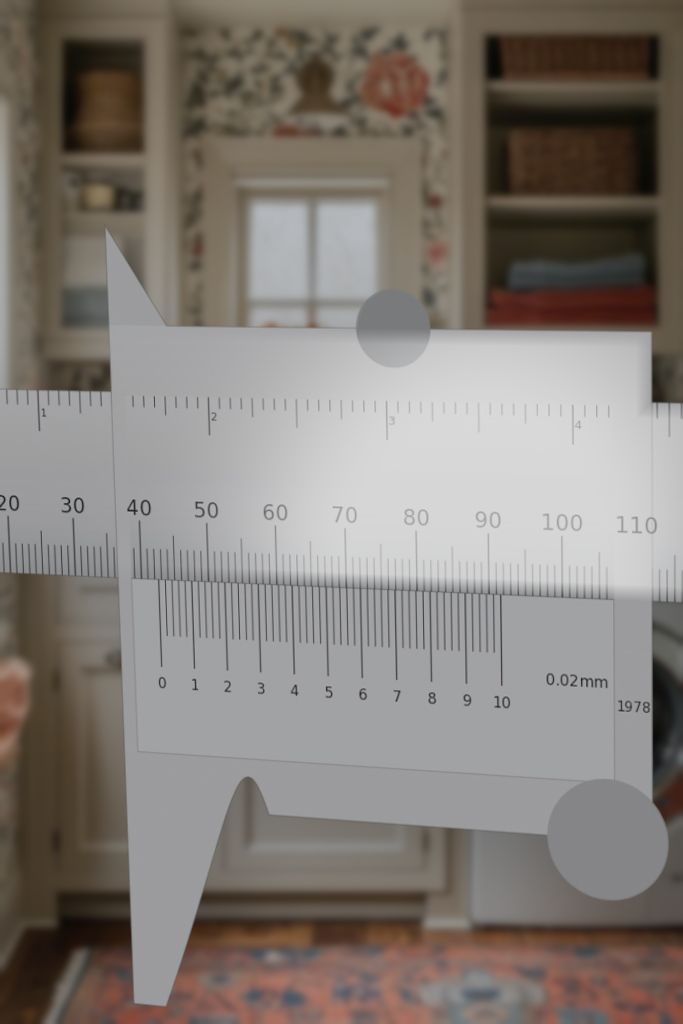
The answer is 42.6 mm
